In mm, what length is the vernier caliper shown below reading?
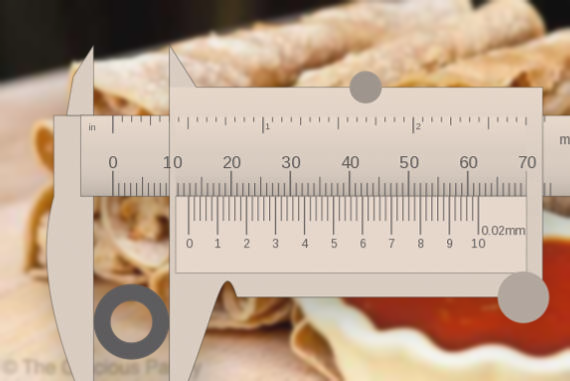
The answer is 12.8 mm
